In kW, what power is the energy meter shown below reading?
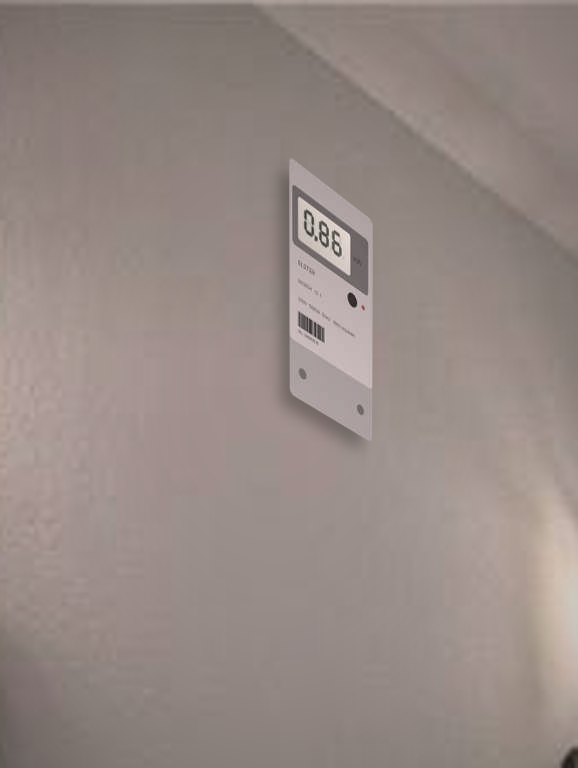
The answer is 0.86 kW
